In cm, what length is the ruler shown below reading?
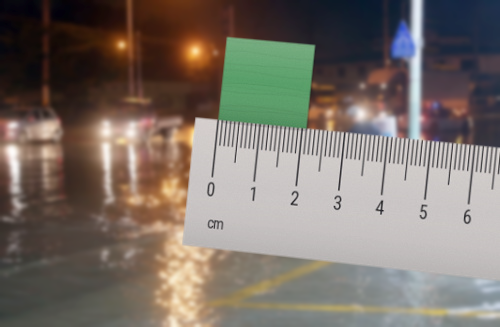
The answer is 2.1 cm
